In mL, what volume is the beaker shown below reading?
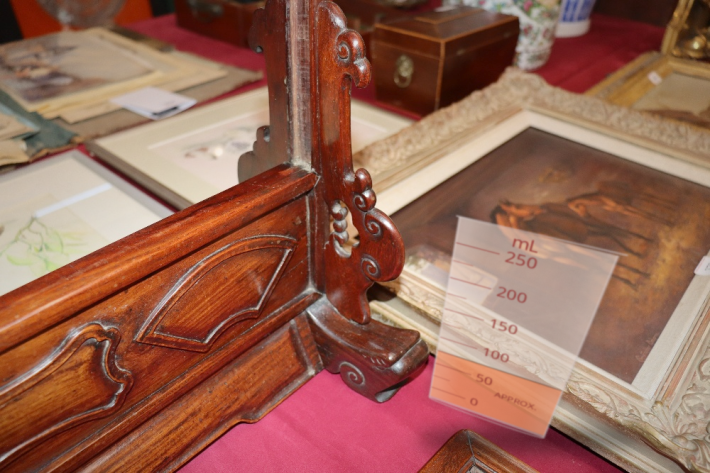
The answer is 75 mL
